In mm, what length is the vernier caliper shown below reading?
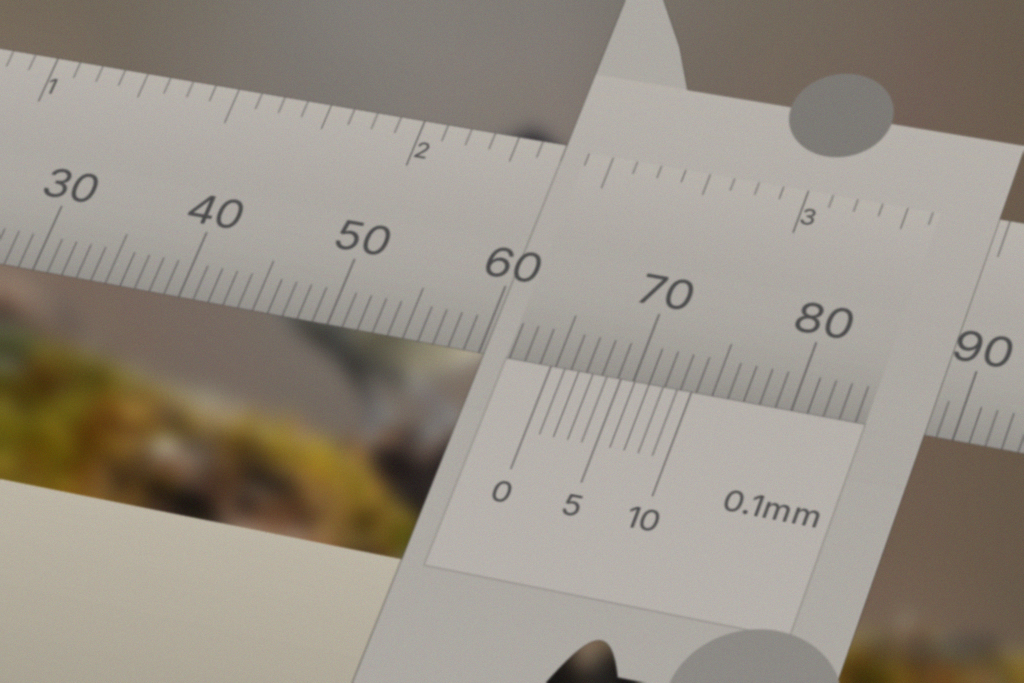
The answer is 64.7 mm
